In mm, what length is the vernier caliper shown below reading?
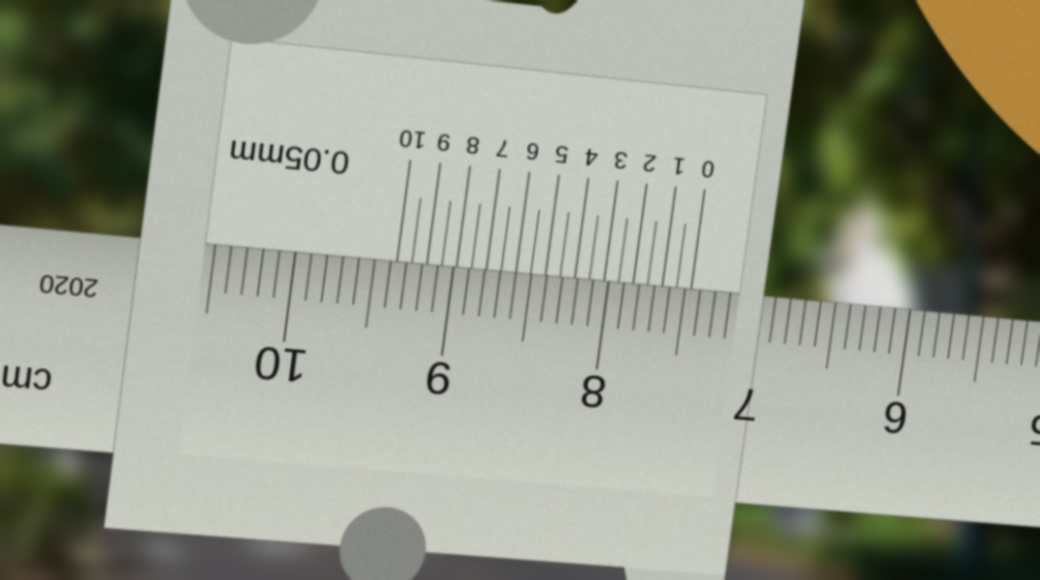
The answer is 74.6 mm
